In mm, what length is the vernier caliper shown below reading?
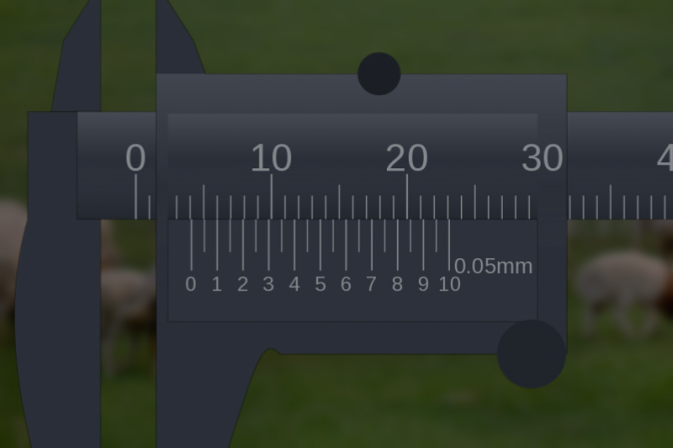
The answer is 4.1 mm
